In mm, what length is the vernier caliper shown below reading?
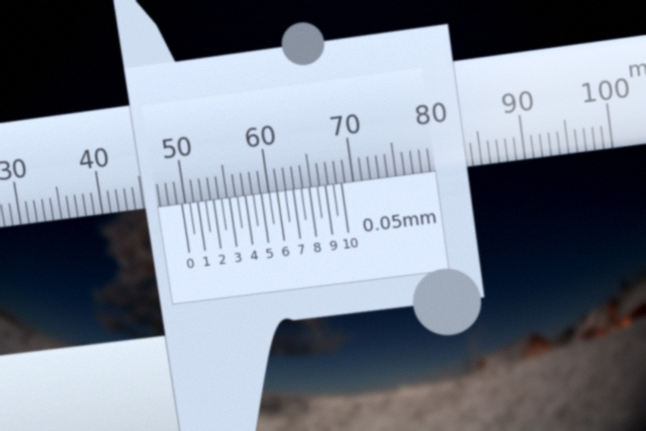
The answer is 49.6 mm
